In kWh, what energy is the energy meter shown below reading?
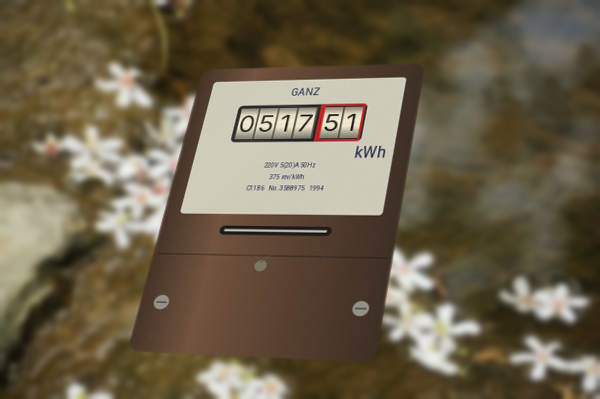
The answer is 517.51 kWh
